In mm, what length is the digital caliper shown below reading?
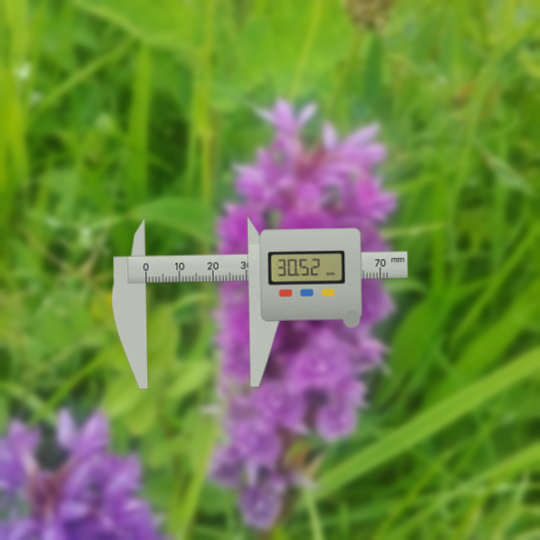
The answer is 30.52 mm
